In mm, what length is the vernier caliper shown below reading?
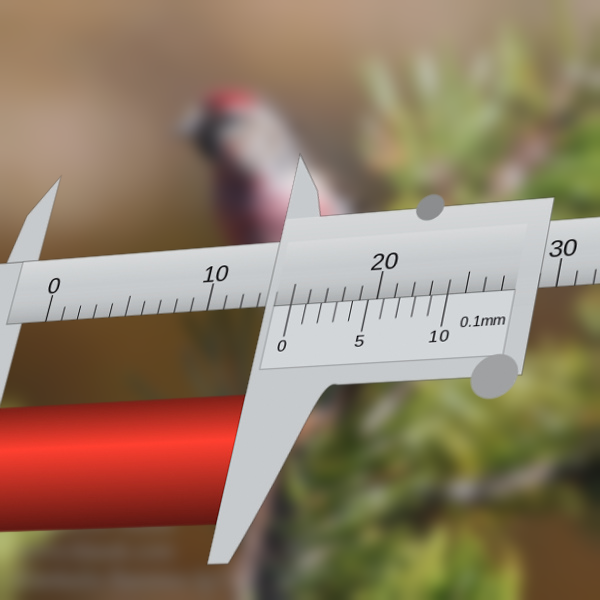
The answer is 15.0 mm
